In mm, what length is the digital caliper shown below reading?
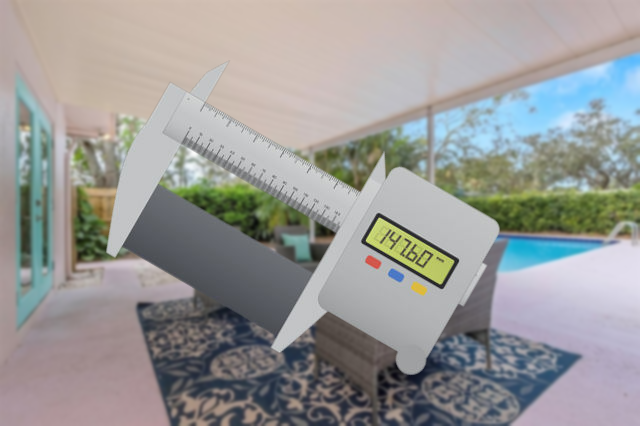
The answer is 147.60 mm
